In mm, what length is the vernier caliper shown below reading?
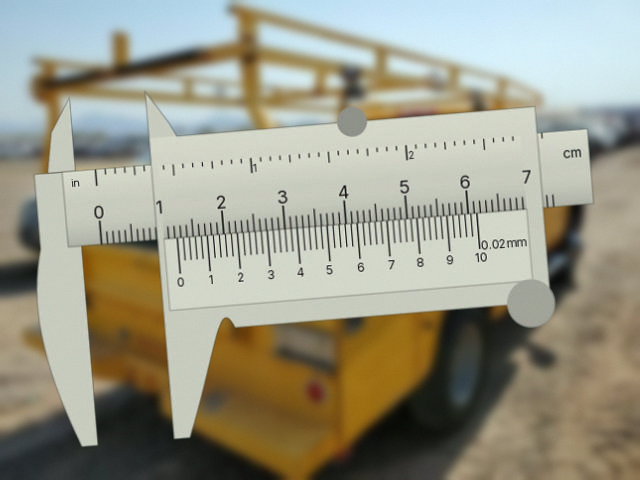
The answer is 12.4 mm
